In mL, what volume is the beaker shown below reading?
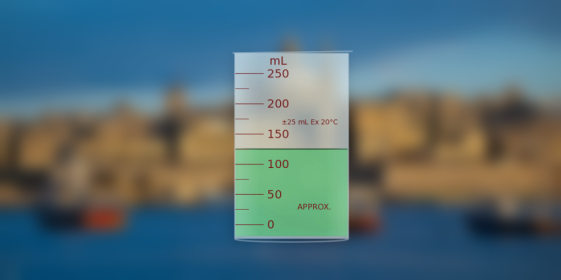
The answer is 125 mL
